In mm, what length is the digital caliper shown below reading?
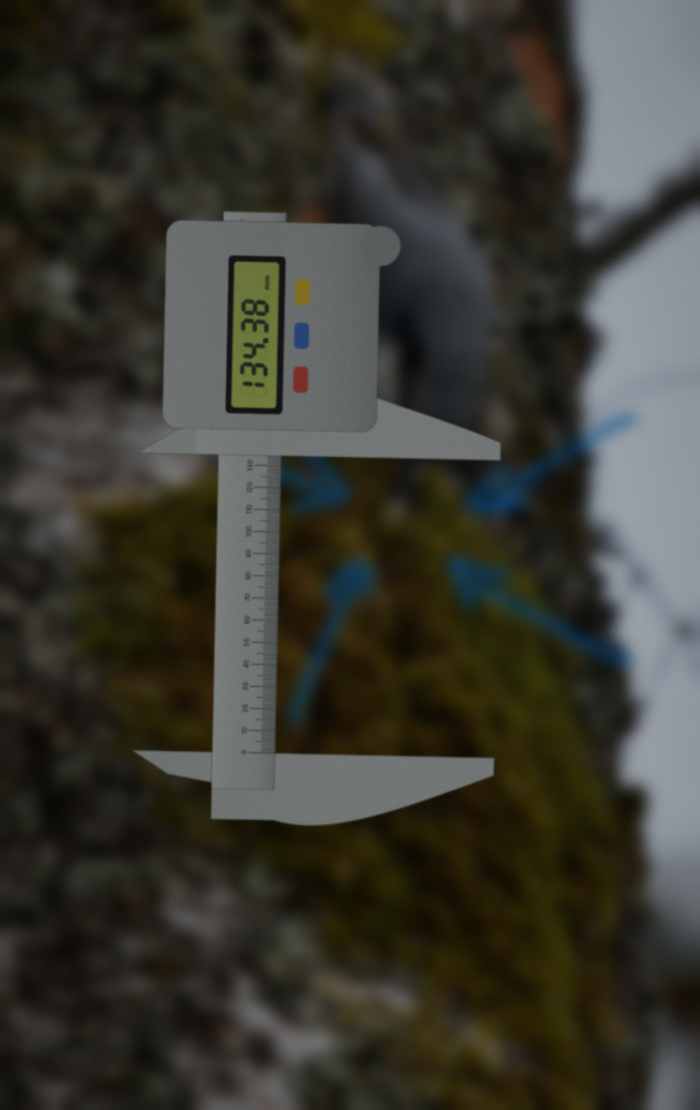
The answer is 134.38 mm
